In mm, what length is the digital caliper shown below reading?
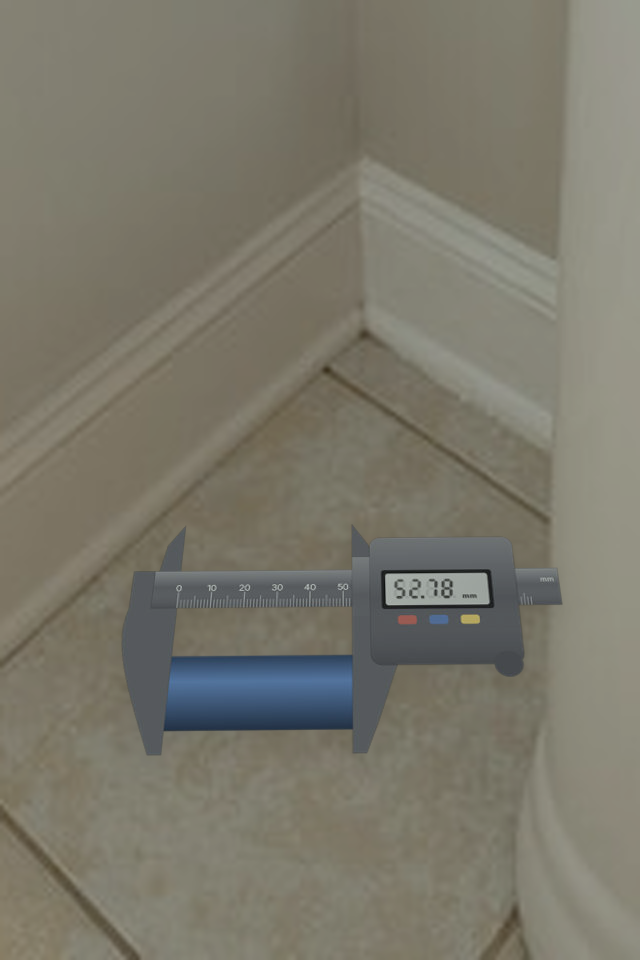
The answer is 52.78 mm
